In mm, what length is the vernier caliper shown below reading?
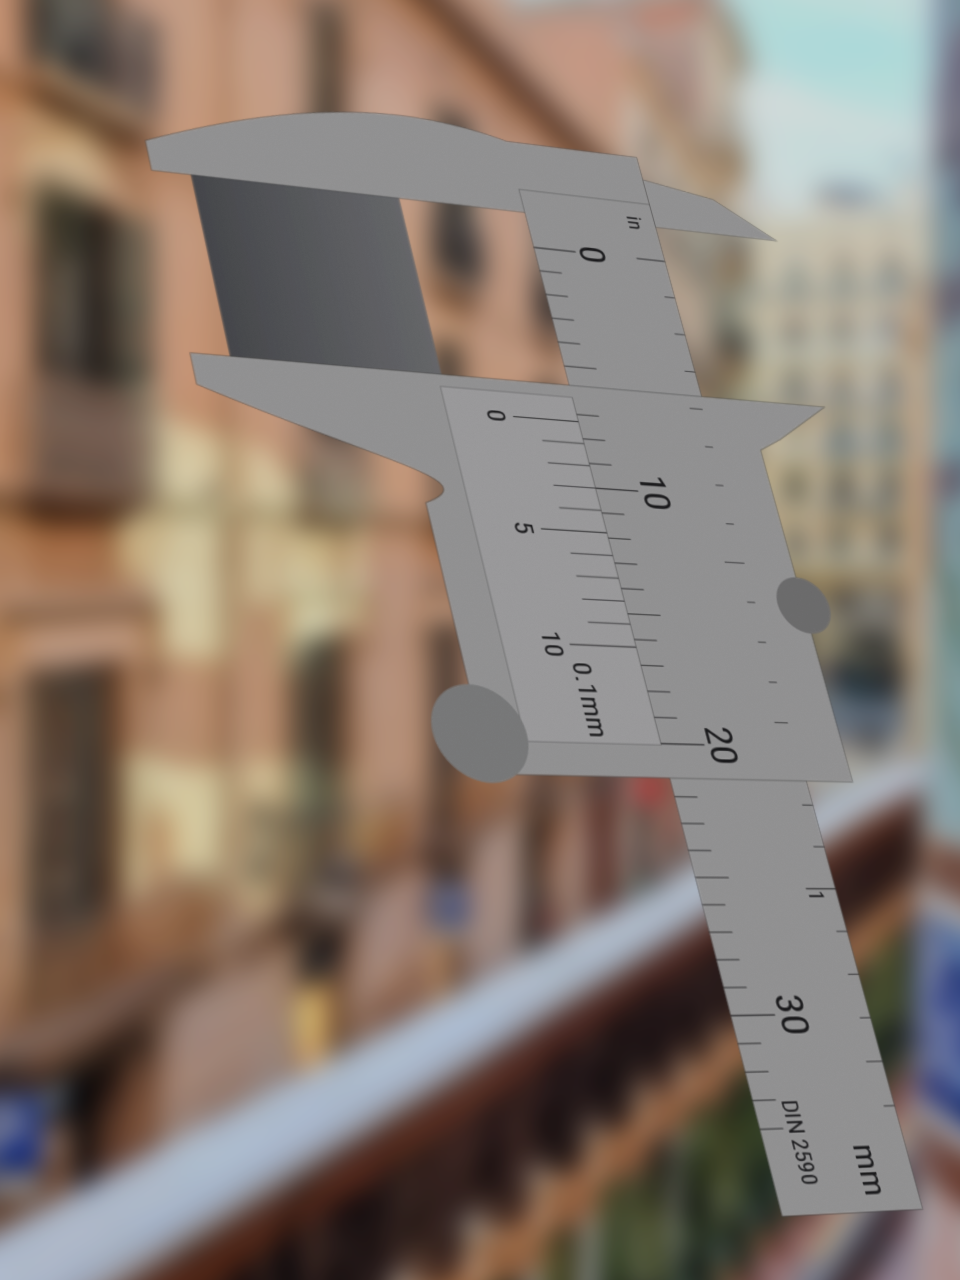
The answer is 7.3 mm
